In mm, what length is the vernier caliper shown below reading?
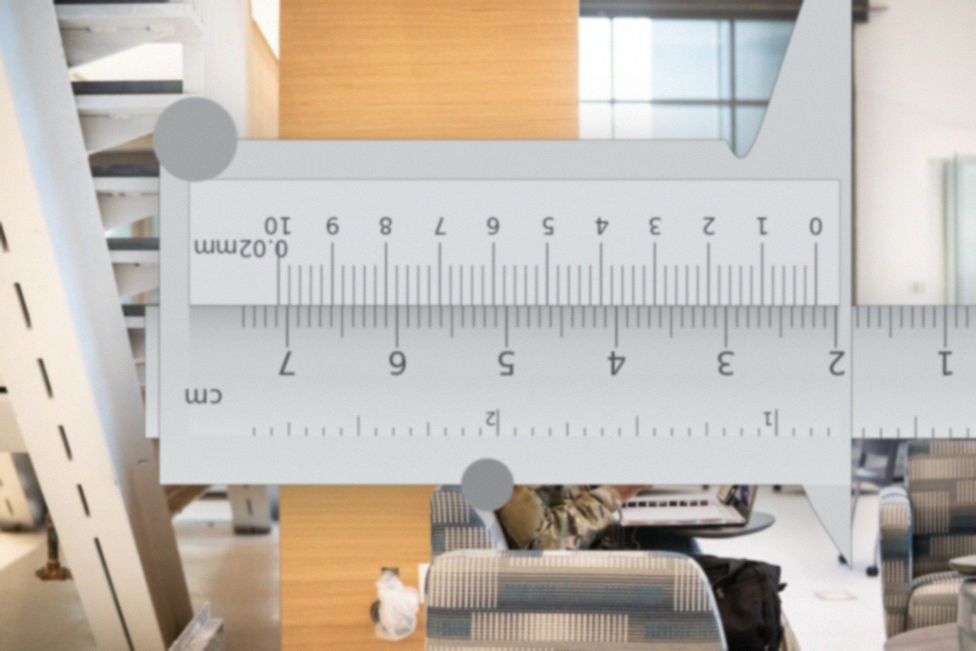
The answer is 21.8 mm
